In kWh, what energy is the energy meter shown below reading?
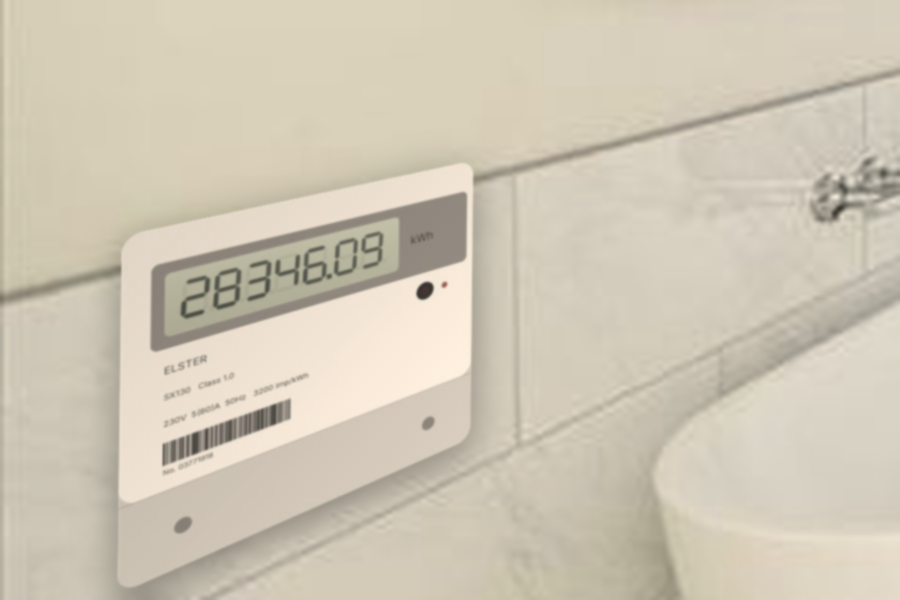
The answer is 28346.09 kWh
